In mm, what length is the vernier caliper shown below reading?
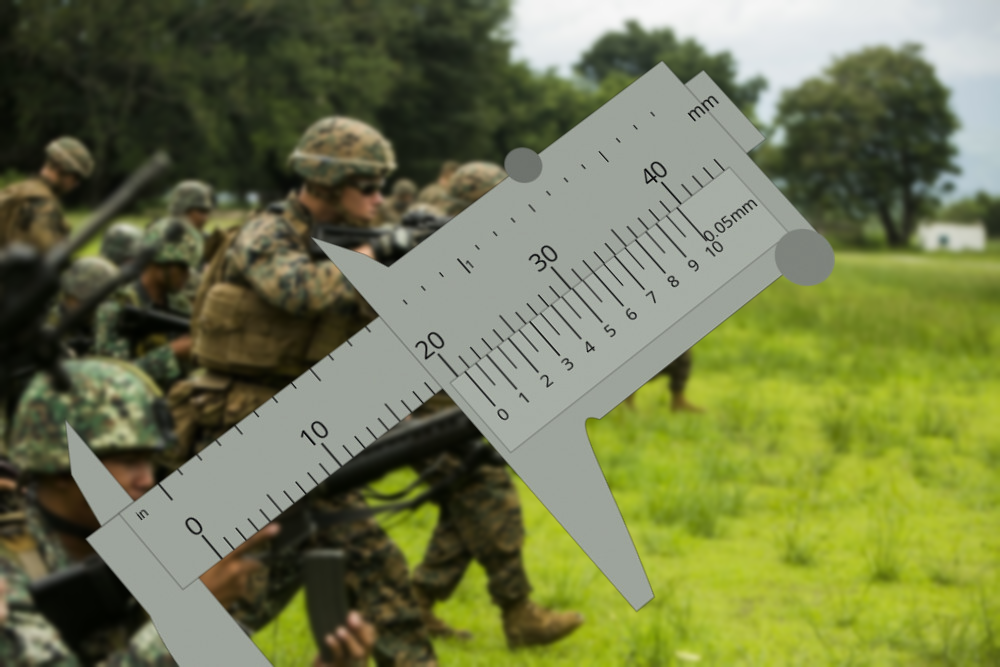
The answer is 20.6 mm
